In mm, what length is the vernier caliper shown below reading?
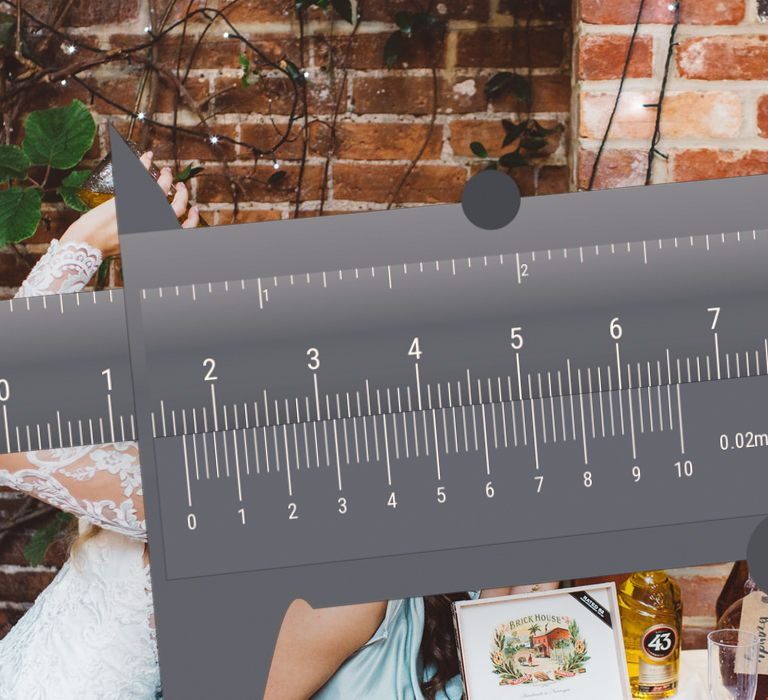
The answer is 16.8 mm
